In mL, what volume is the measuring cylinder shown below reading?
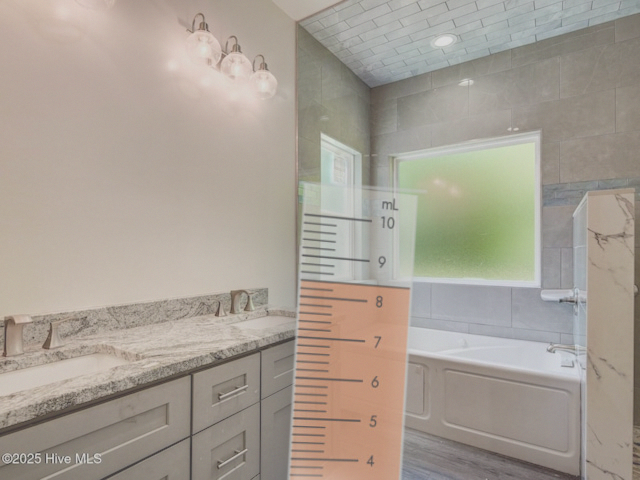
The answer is 8.4 mL
